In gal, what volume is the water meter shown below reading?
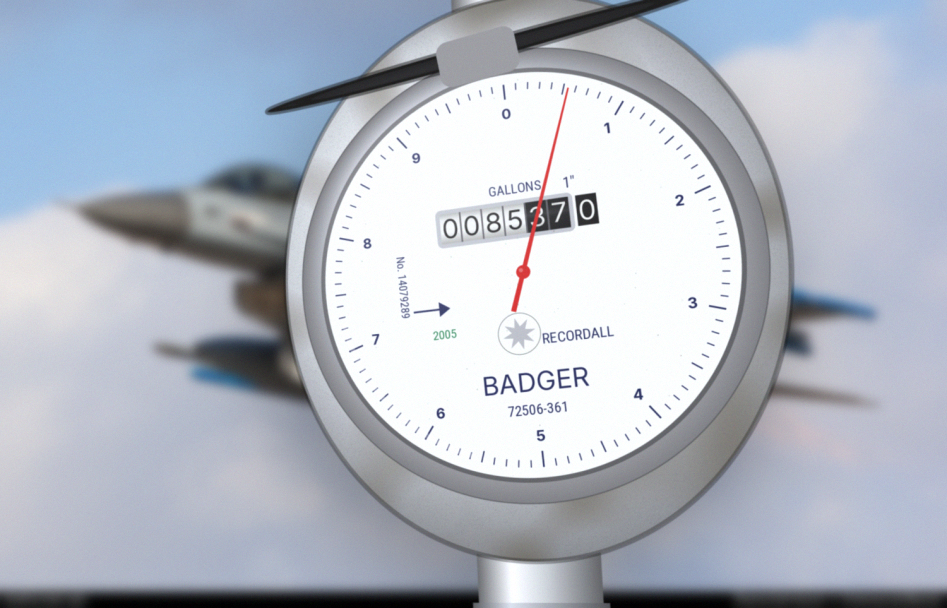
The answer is 85370.5 gal
